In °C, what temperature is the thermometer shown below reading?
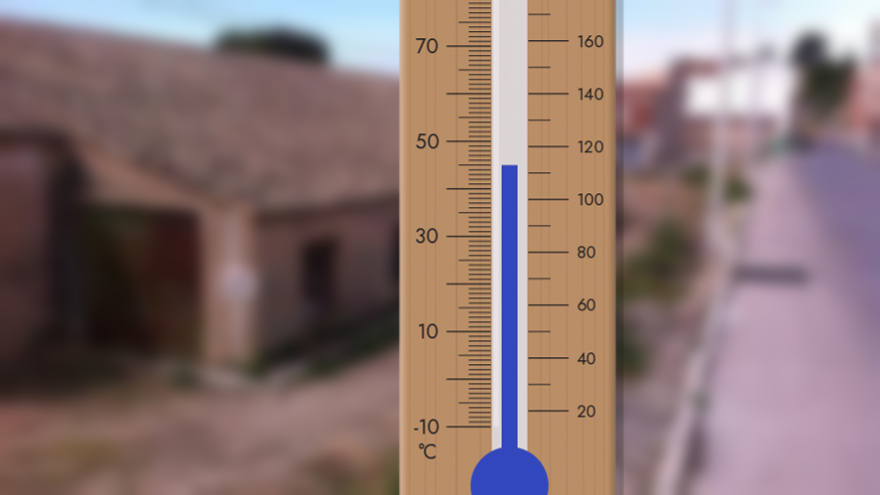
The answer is 45 °C
